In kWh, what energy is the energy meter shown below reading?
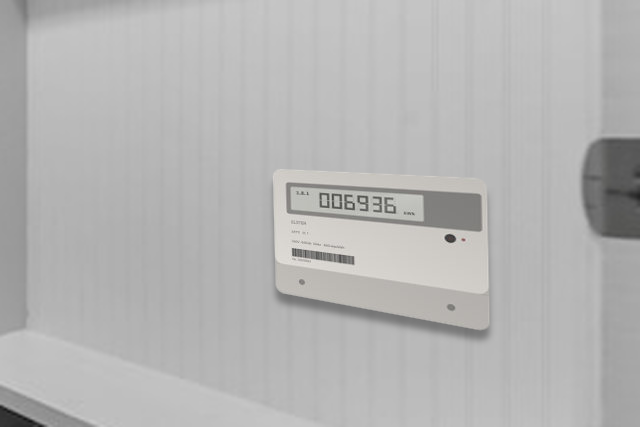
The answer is 6936 kWh
